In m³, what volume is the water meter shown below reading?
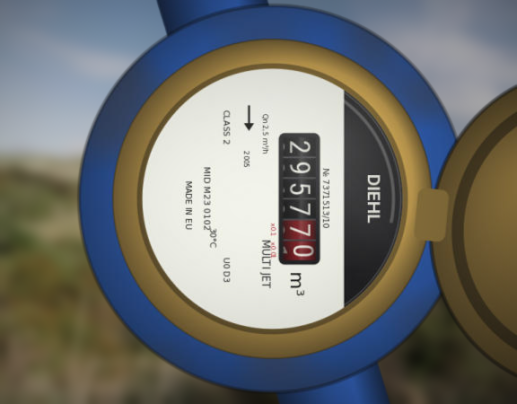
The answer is 2957.70 m³
